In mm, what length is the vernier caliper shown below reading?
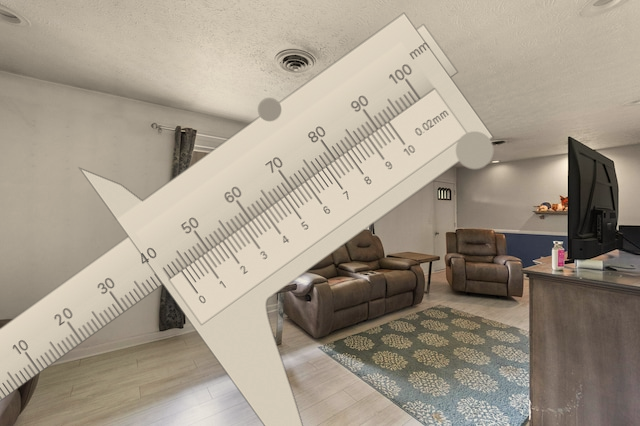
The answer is 43.5 mm
